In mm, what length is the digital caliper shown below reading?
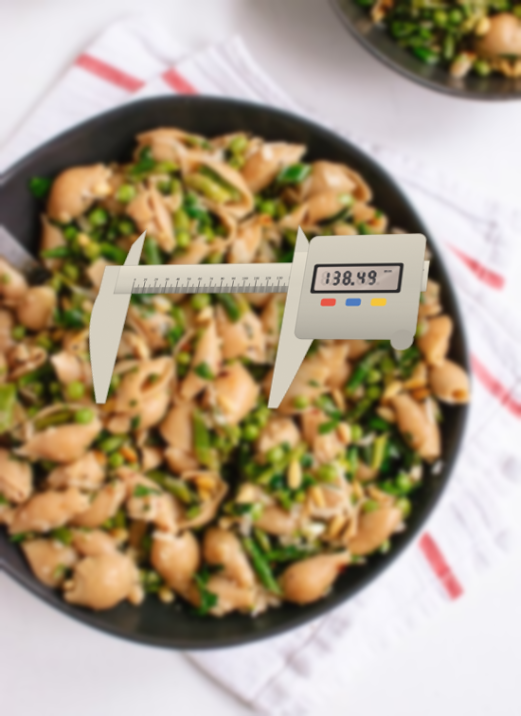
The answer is 138.49 mm
